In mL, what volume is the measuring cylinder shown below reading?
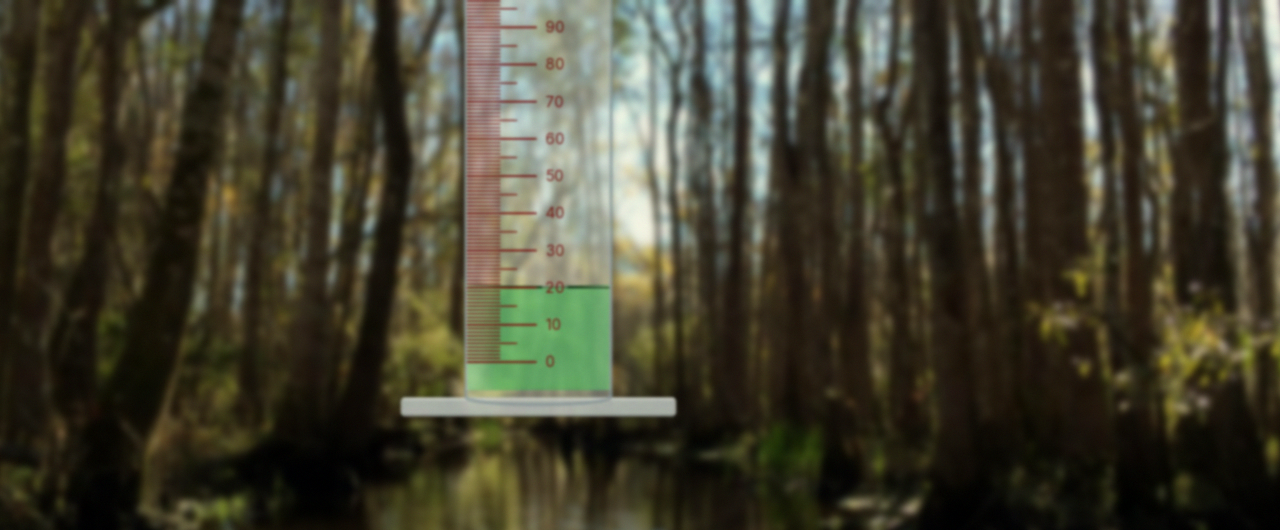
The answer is 20 mL
